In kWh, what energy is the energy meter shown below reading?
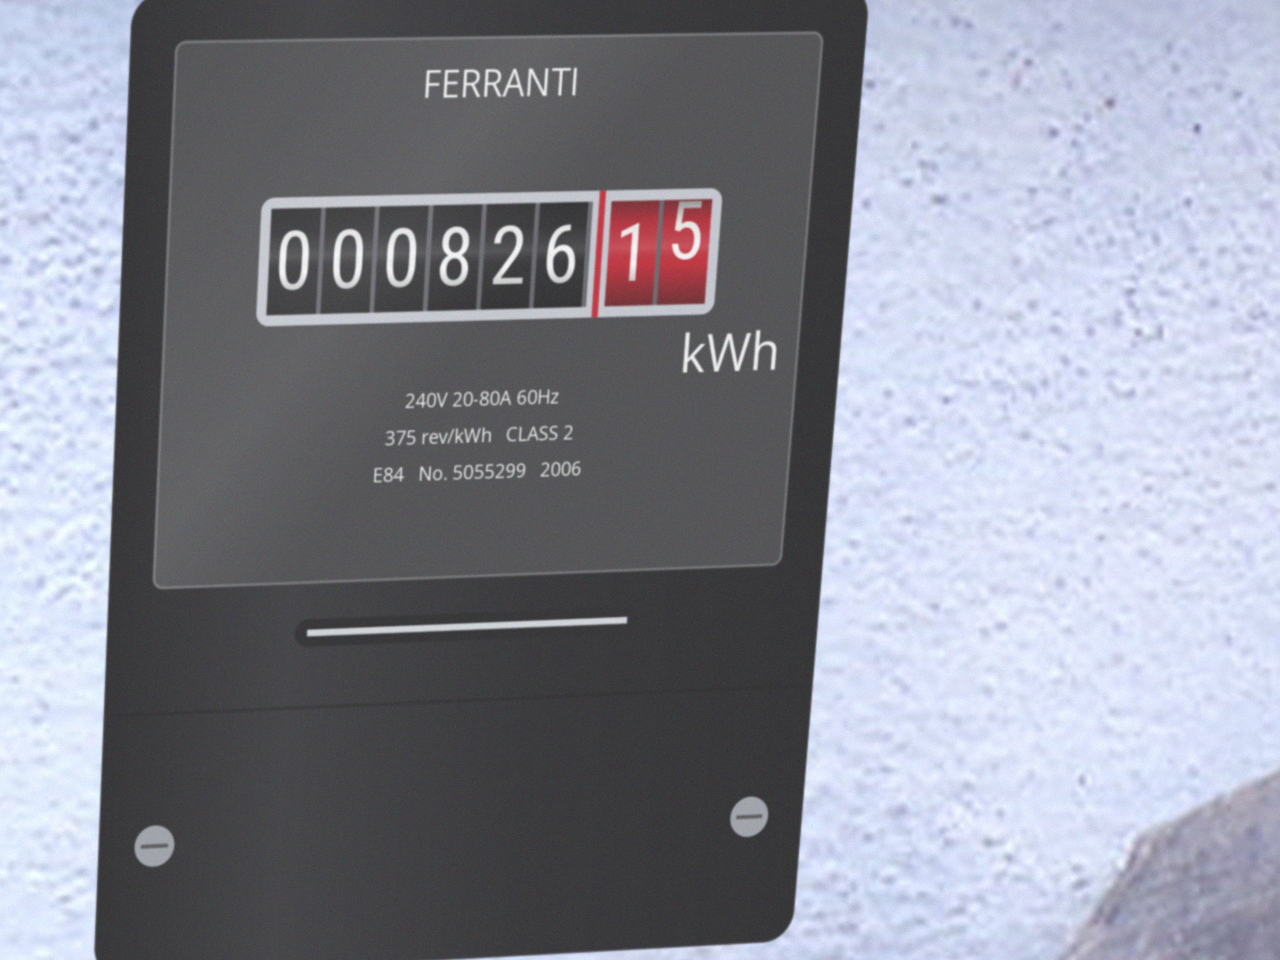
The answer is 826.15 kWh
